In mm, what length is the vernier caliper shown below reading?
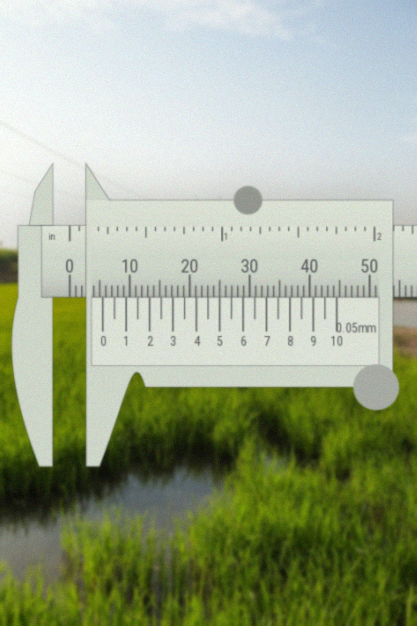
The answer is 5.5 mm
